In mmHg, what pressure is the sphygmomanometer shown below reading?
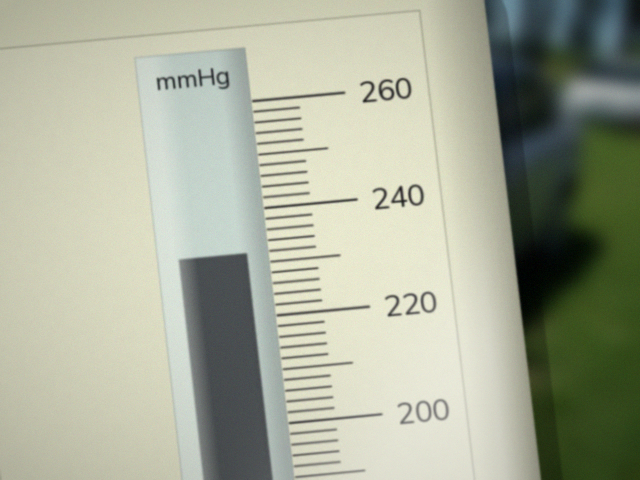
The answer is 232 mmHg
